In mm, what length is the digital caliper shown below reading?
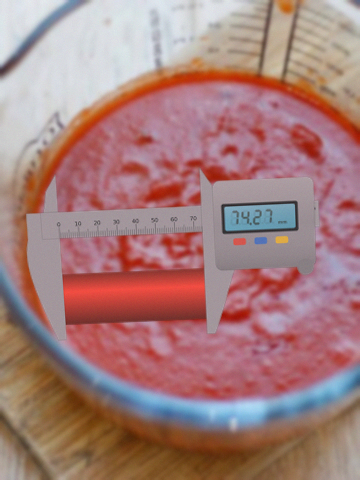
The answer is 74.27 mm
